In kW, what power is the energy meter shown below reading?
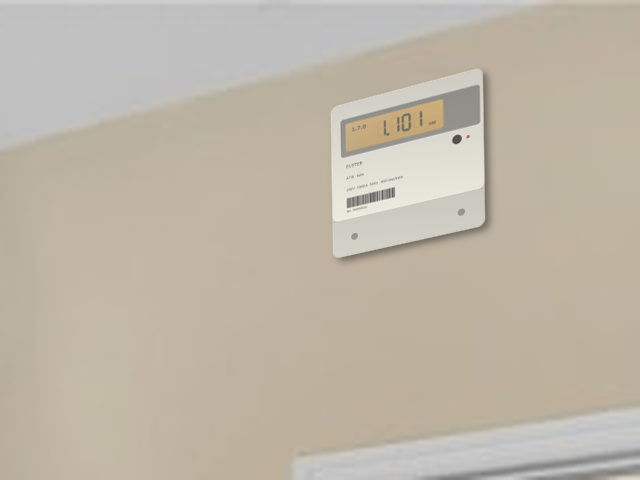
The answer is 1.101 kW
